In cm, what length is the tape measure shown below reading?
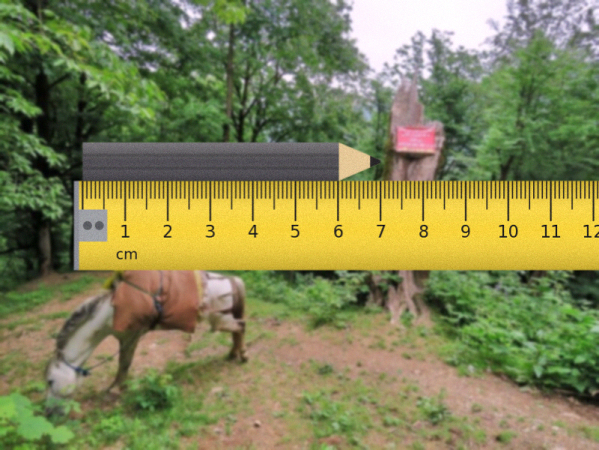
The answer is 7 cm
